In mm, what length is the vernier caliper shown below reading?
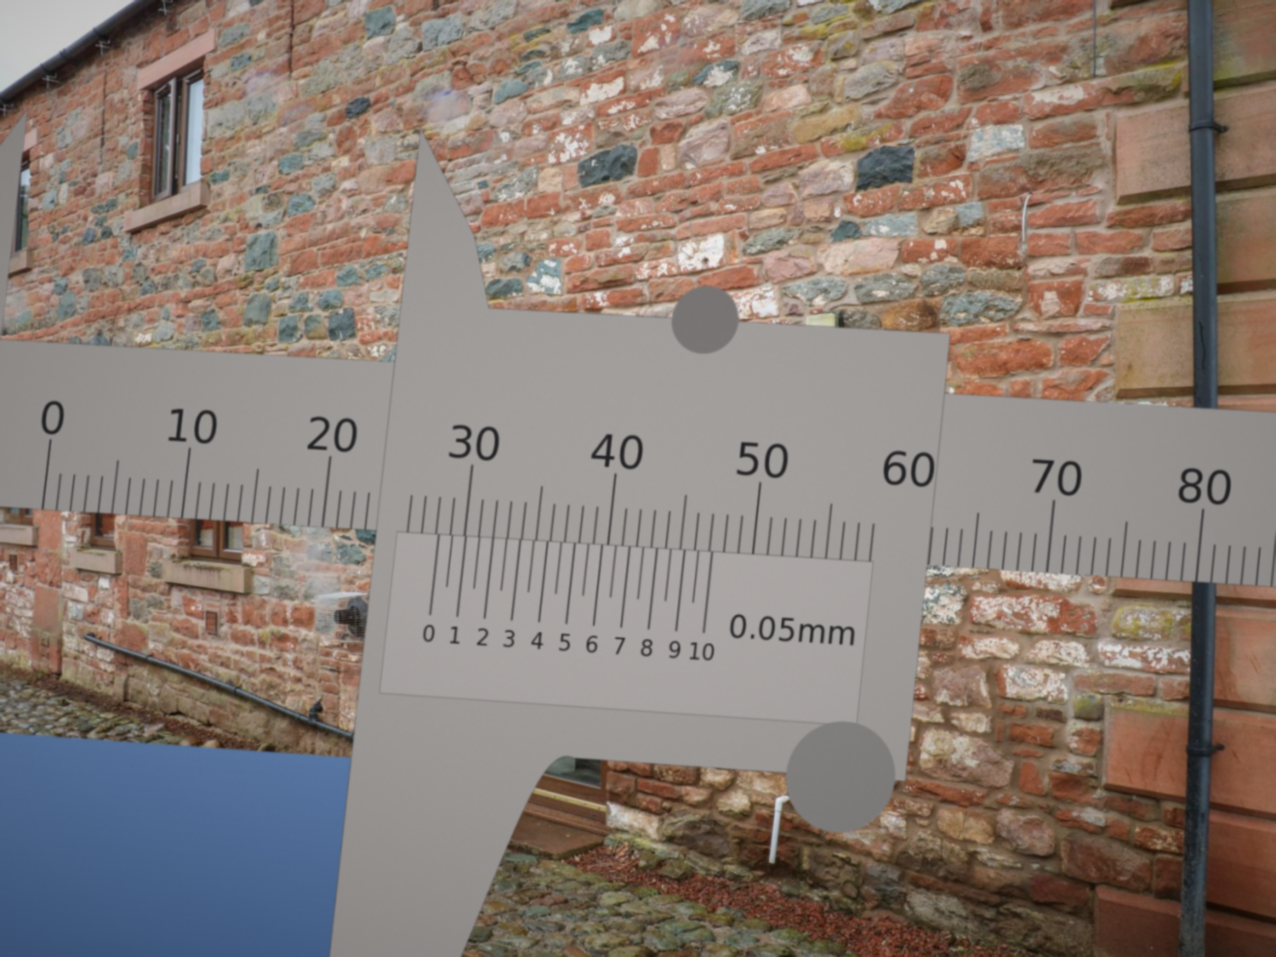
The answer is 28.2 mm
